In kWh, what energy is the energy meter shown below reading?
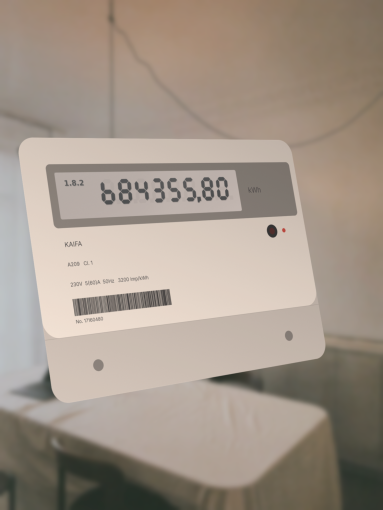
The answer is 684355.80 kWh
